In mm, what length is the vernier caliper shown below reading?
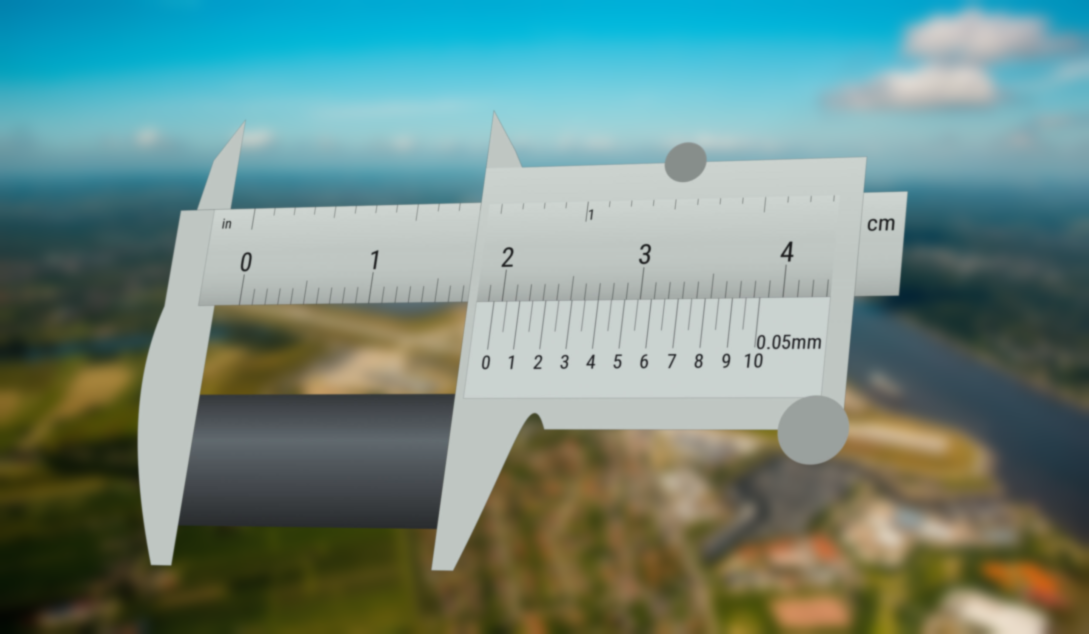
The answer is 19.4 mm
